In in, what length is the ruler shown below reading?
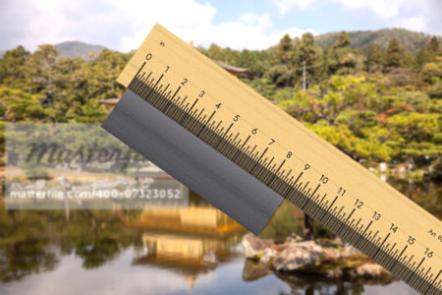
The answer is 9 in
